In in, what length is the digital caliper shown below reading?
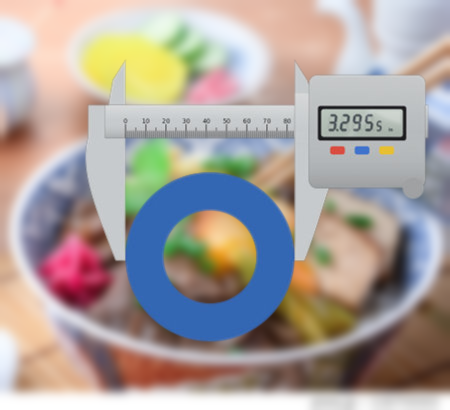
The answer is 3.2955 in
